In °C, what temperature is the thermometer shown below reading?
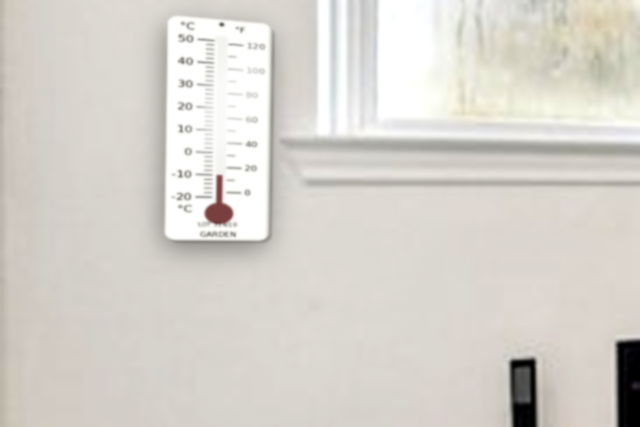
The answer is -10 °C
